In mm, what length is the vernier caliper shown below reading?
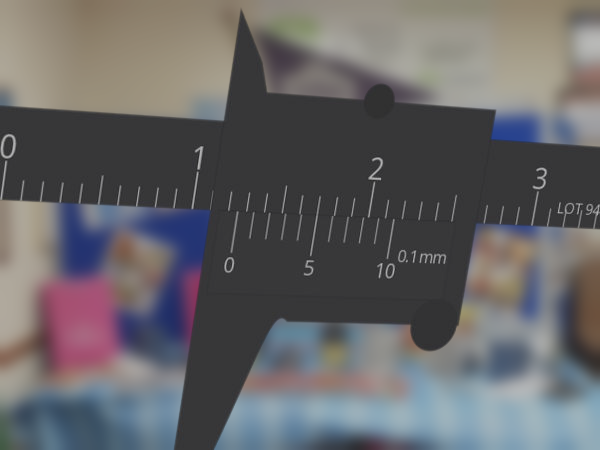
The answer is 12.5 mm
